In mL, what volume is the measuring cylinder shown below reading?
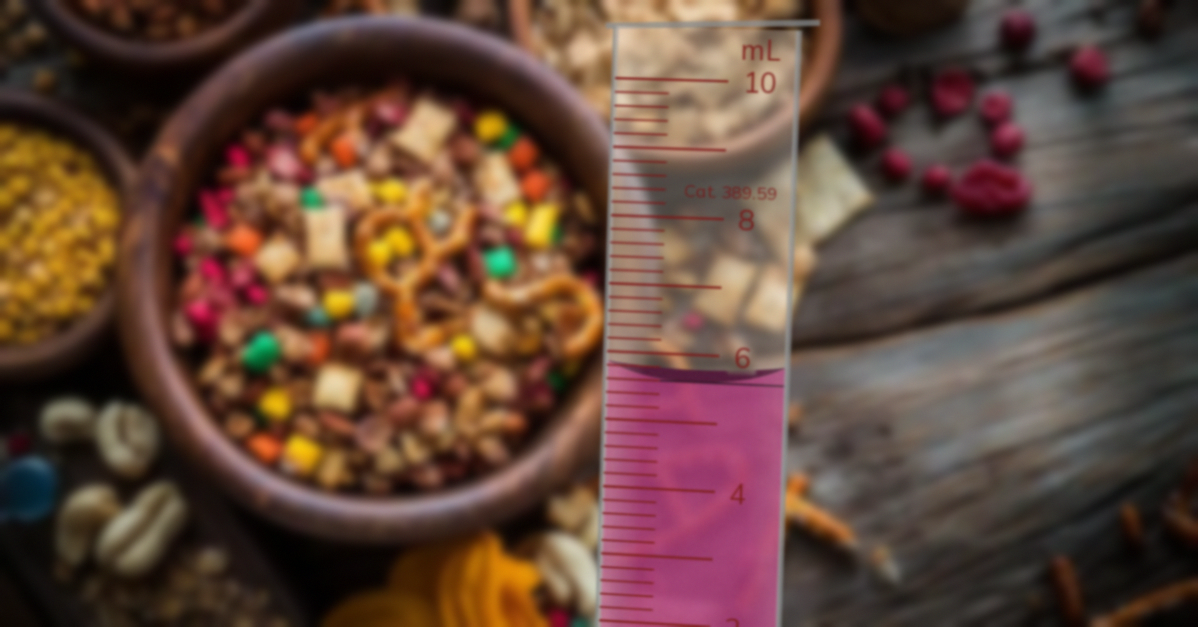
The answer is 5.6 mL
